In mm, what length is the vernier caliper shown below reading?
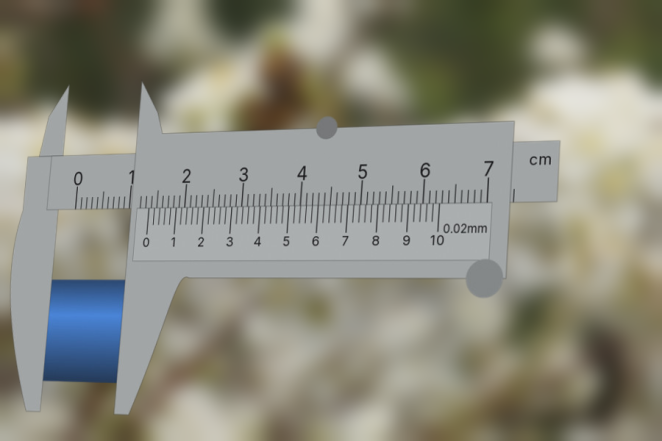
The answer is 13.6 mm
